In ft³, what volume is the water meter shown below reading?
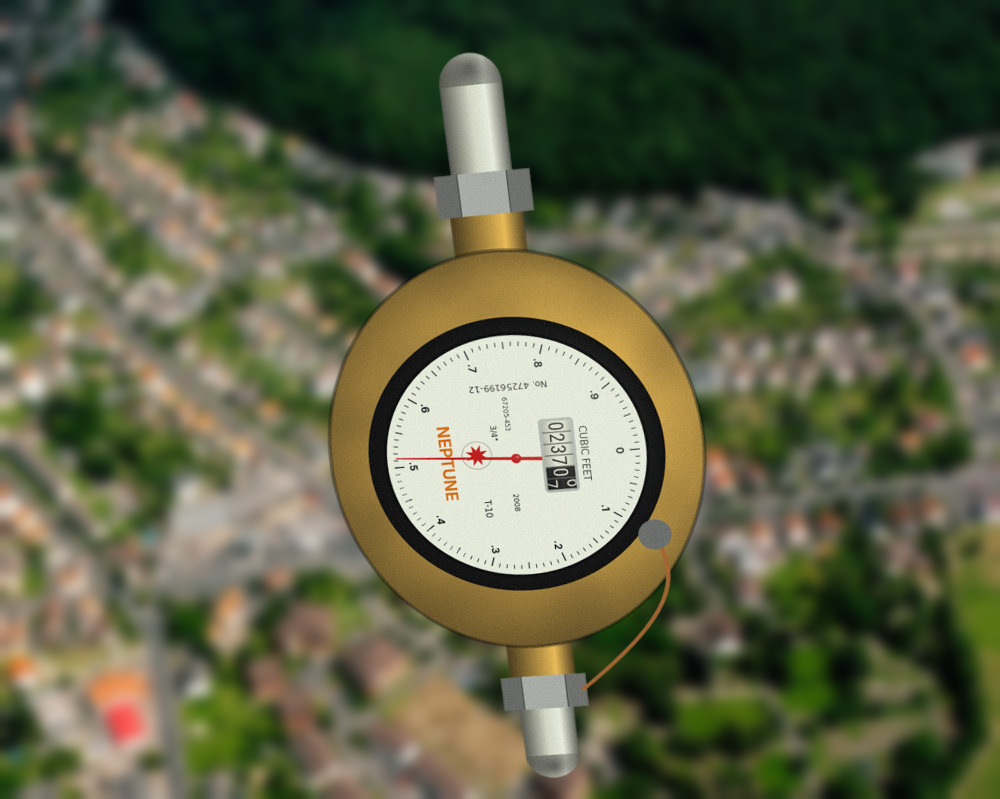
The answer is 23706.51 ft³
